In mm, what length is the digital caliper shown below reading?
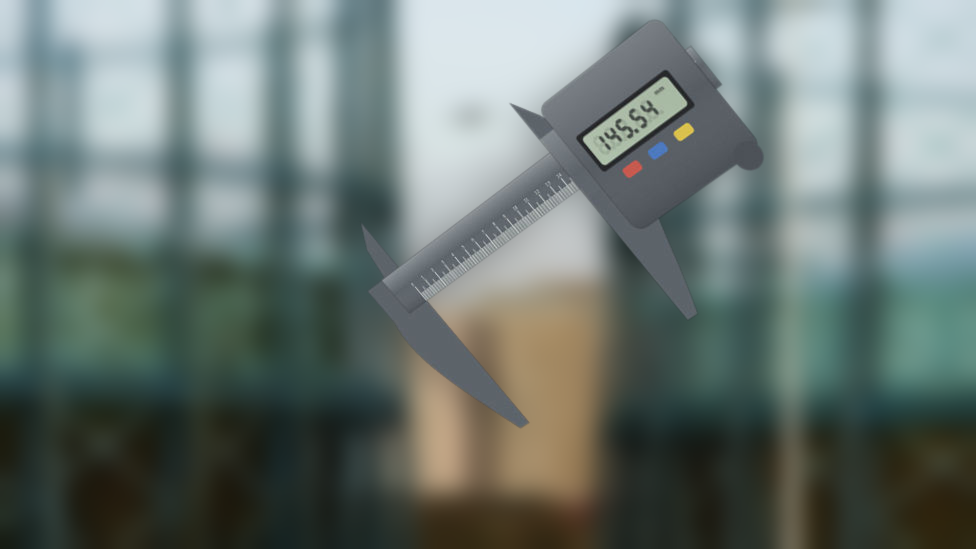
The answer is 145.54 mm
